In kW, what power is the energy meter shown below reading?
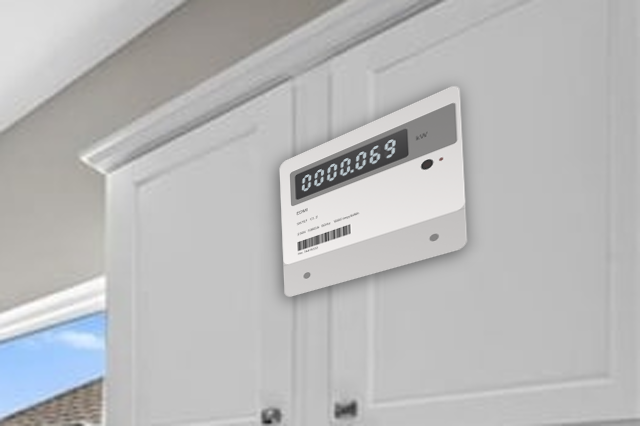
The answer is 0.069 kW
